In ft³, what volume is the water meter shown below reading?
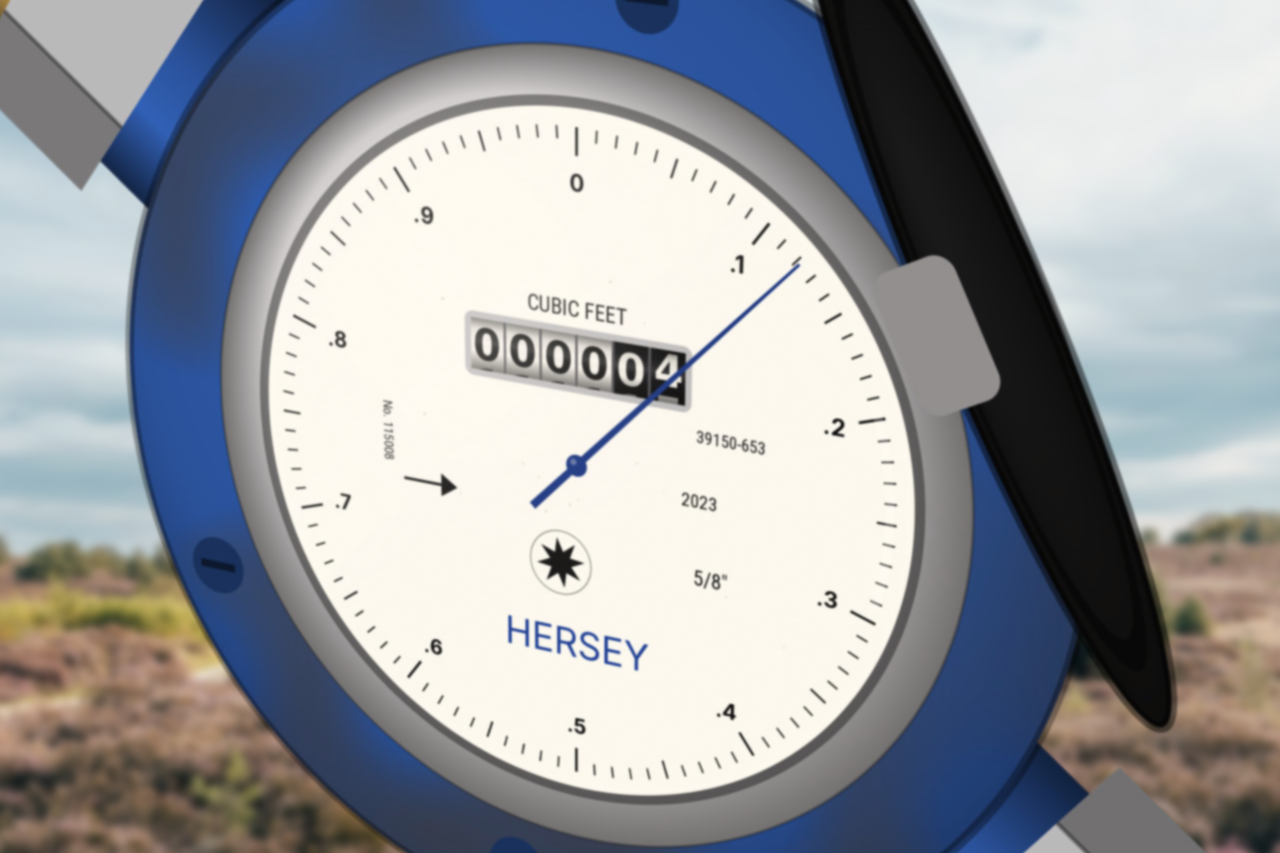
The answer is 4.12 ft³
